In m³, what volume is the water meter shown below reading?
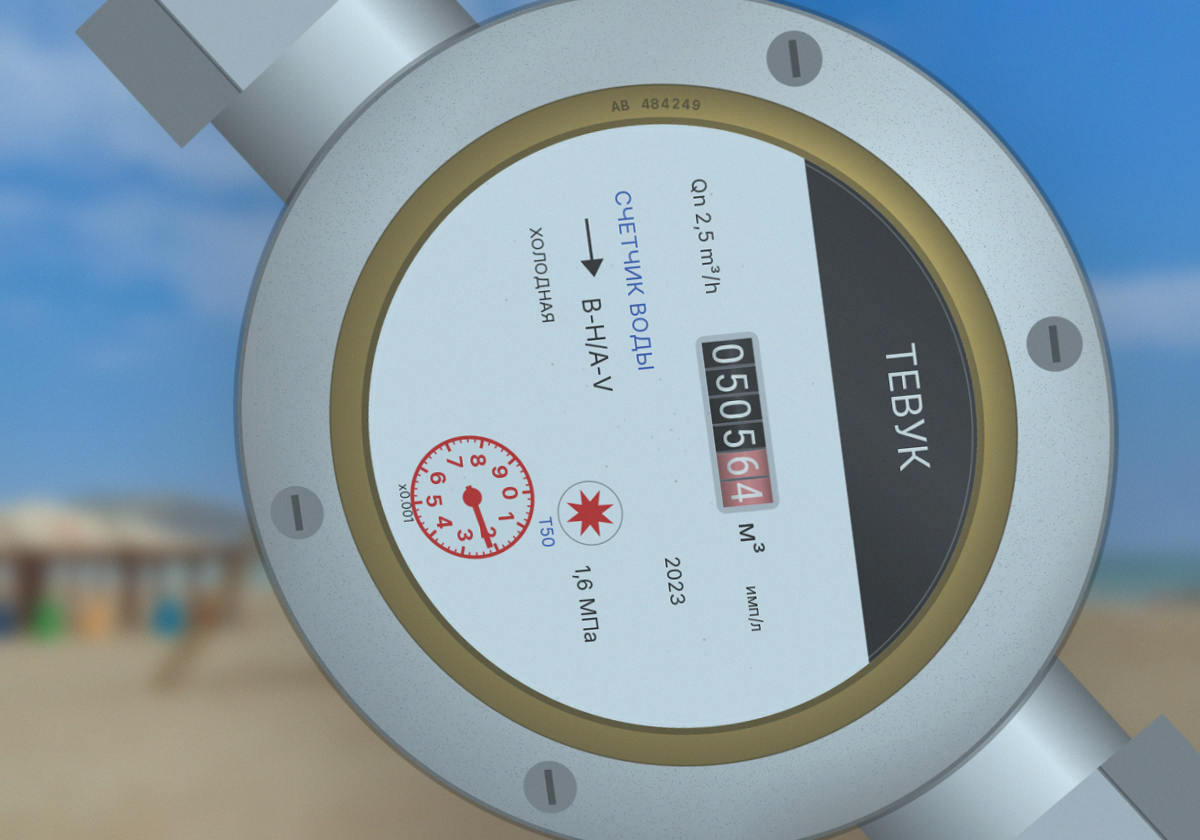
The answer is 505.642 m³
